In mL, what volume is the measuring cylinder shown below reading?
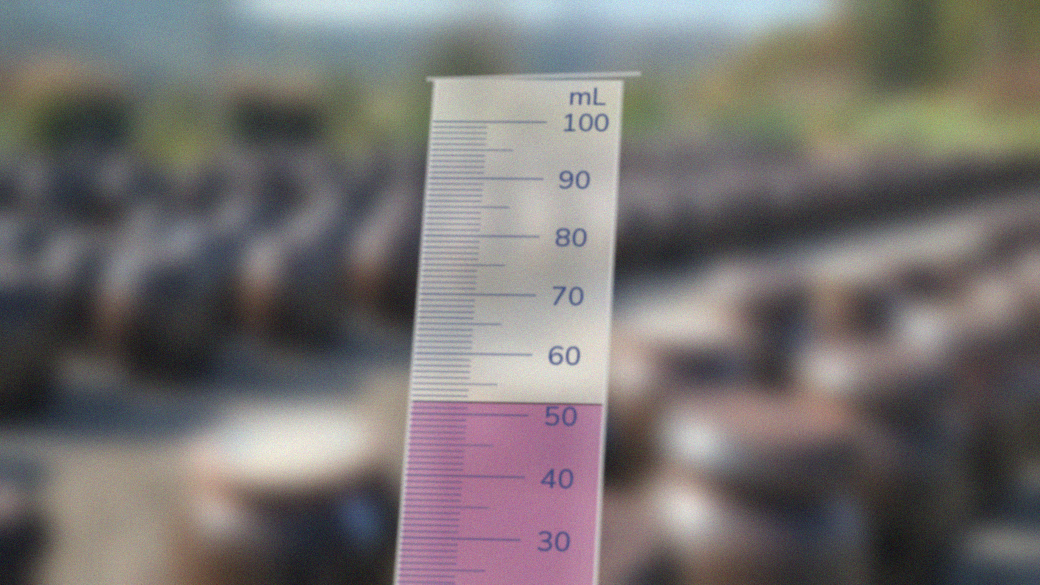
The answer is 52 mL
